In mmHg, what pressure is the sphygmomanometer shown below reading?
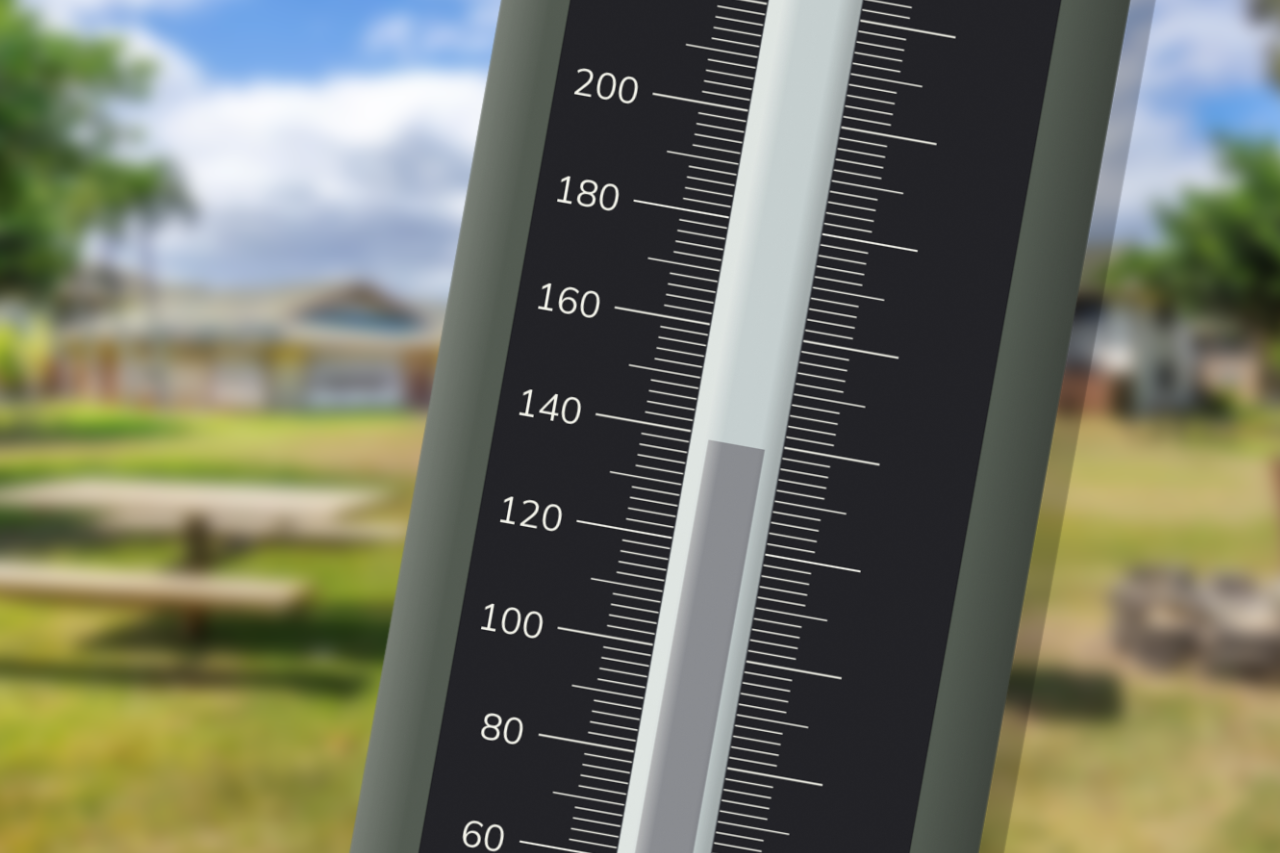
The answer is 139 mmHg
